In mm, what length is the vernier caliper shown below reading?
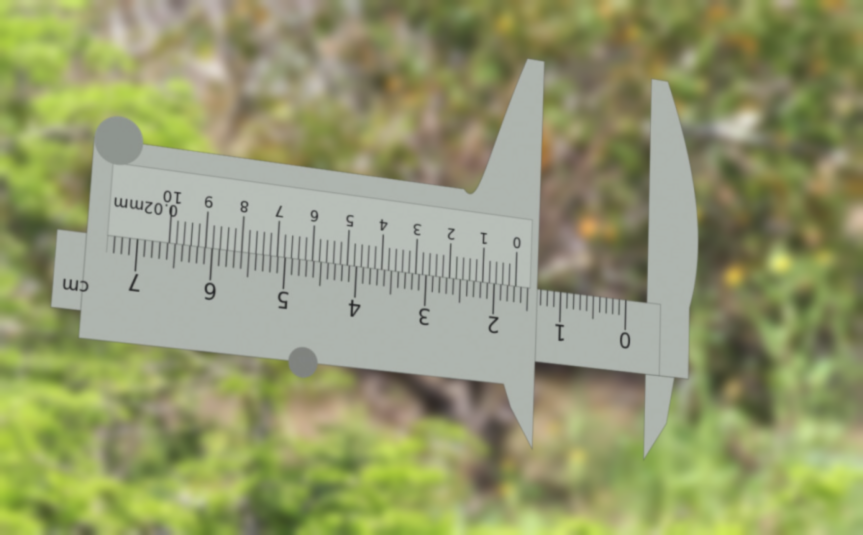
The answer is 16.8 mm
